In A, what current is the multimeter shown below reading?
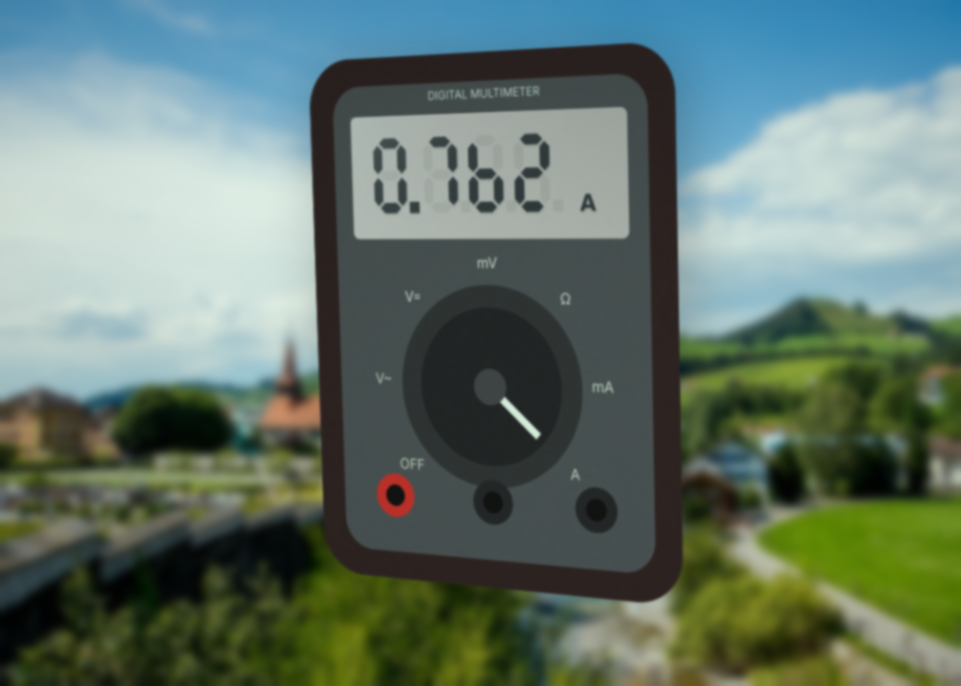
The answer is 0.762 A
